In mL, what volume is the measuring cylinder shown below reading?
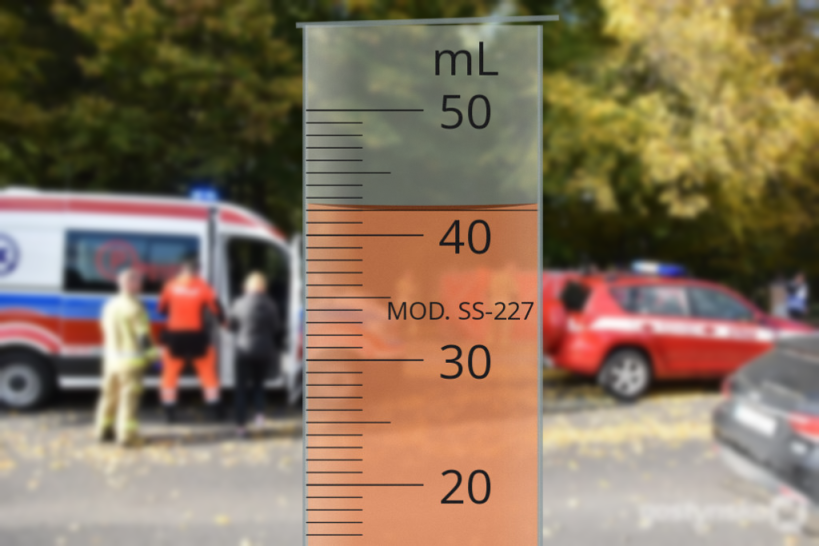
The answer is 42 mL
